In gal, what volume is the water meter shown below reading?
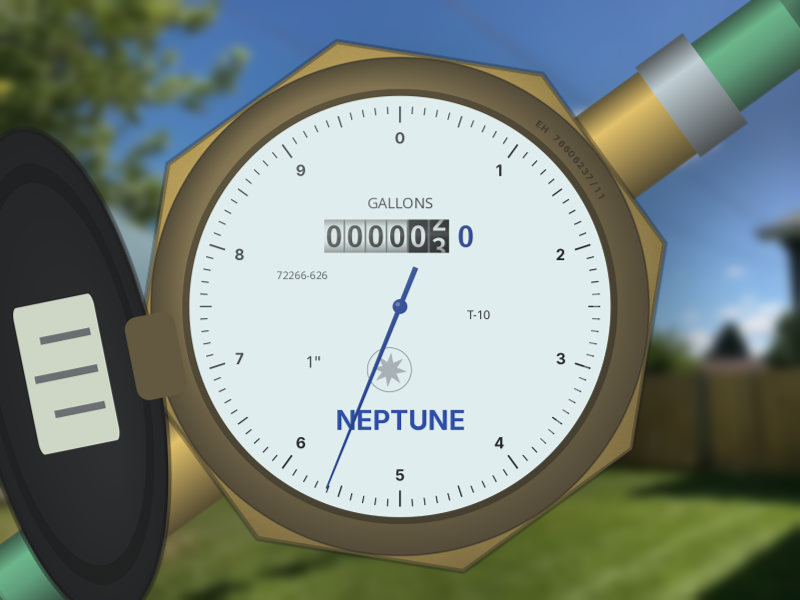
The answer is 25.6 gal
